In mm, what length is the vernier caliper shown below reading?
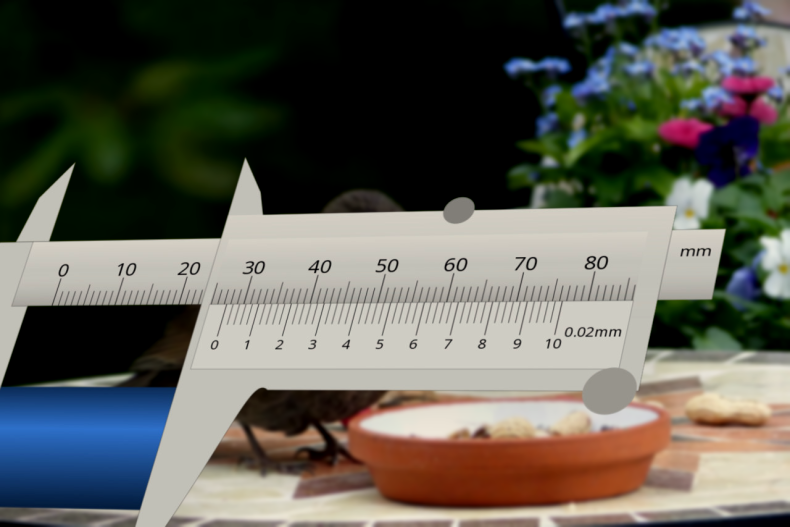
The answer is 27.4 mm
